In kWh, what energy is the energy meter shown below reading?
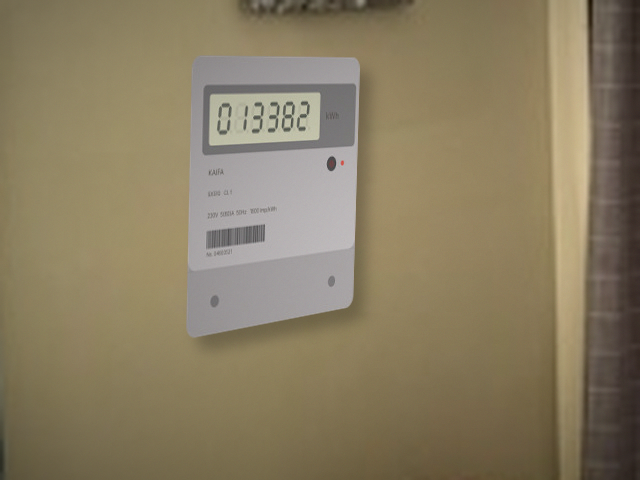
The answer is 13382 kWh
